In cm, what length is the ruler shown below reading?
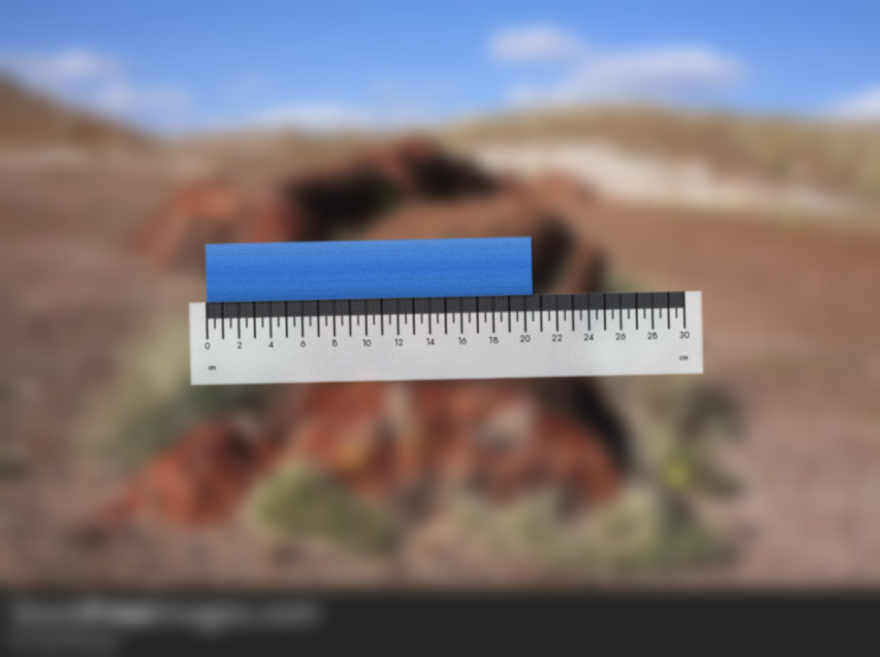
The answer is 20.5 cm
